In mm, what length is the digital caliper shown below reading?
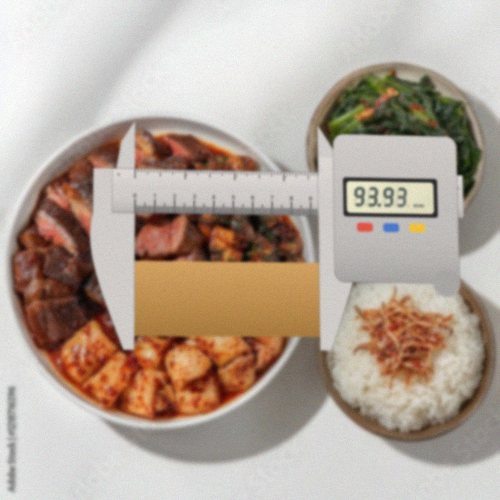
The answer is 93.93 mm
